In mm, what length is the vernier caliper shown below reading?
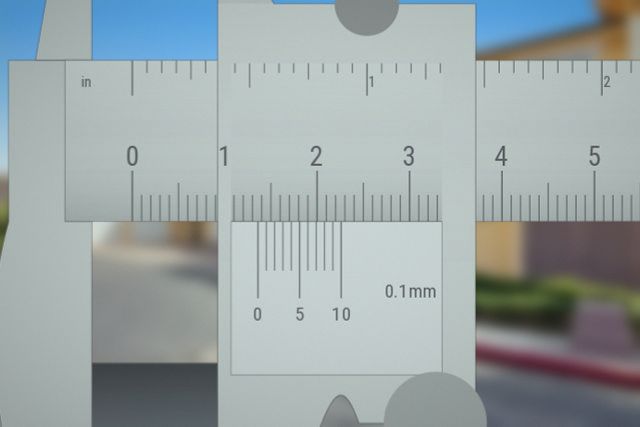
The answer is 13.6 mm
